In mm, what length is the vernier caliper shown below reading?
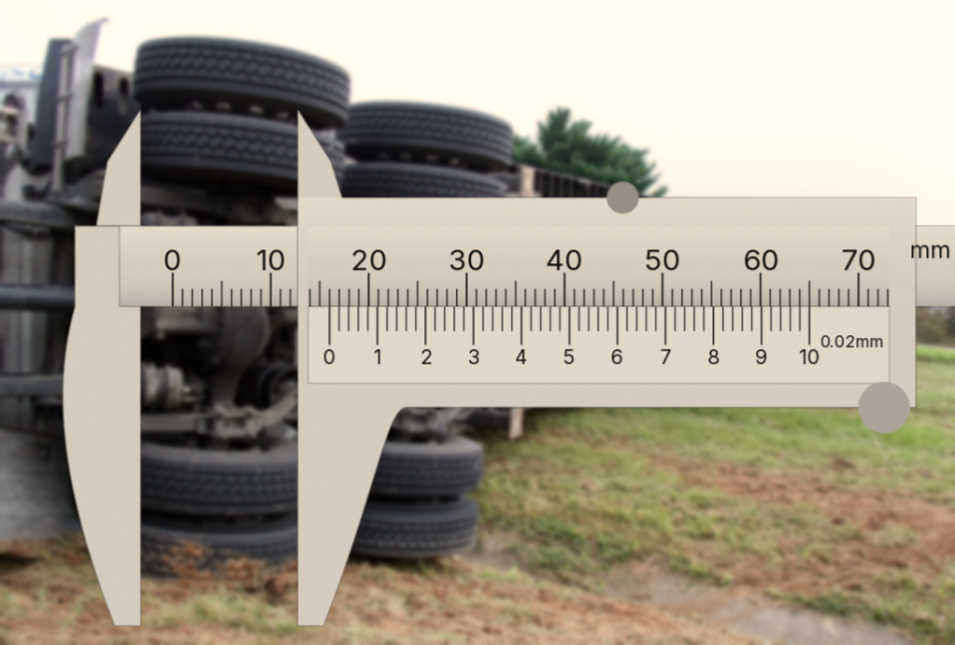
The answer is 16.0 mm
